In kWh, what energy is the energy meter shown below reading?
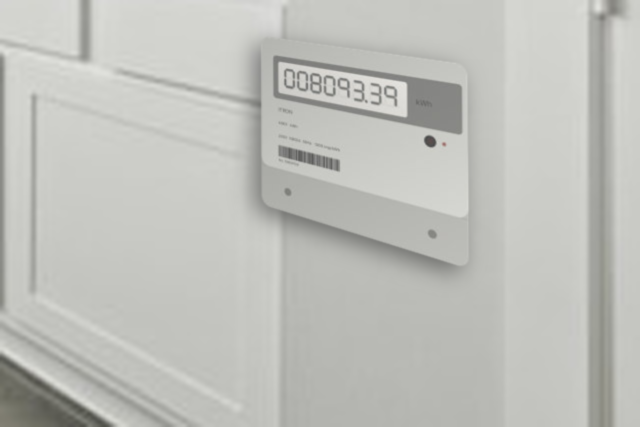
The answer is 8093.39 kWh
